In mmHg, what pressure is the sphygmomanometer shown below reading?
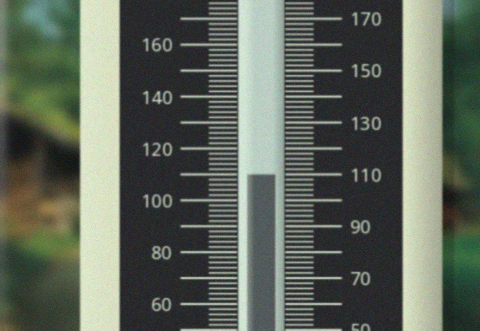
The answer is 110 mmHg
